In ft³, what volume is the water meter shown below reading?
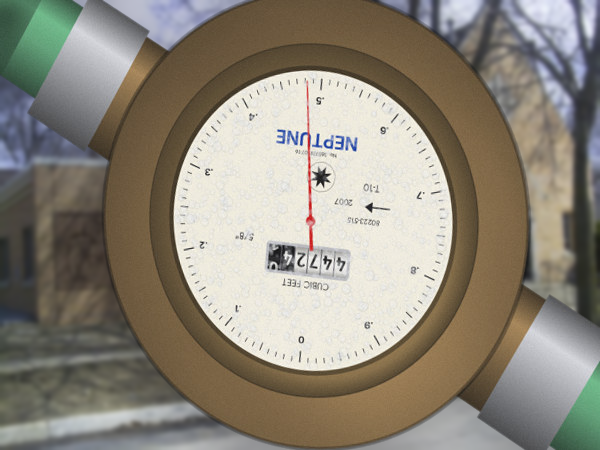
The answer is 447240.48 ft³
